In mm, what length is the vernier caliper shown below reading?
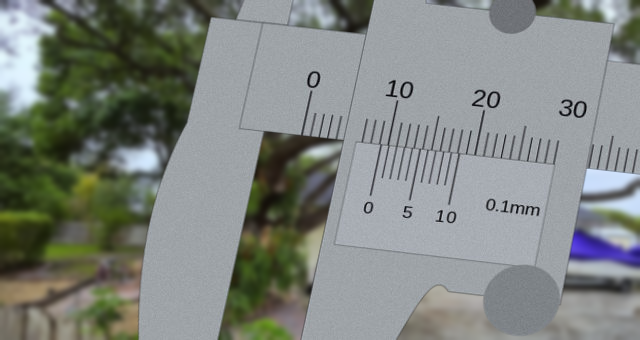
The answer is 9.2 mm
